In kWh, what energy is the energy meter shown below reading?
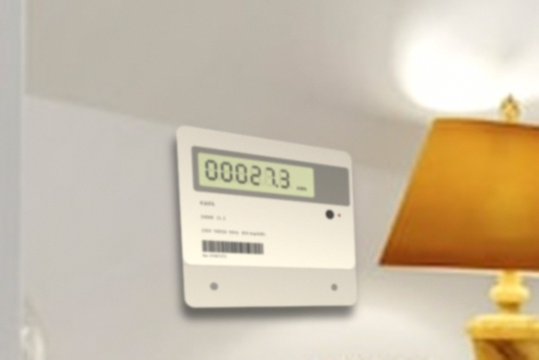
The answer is 27.3 kWh
